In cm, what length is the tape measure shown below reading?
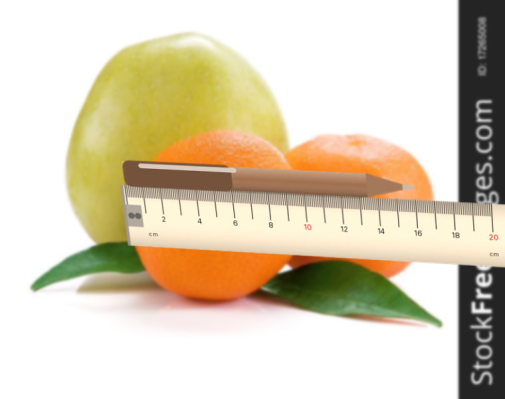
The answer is 16 cm
